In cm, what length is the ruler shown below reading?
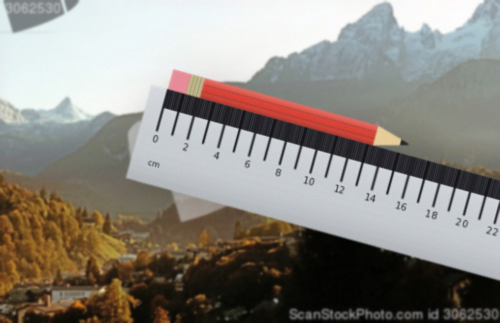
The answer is 15.5 cm
